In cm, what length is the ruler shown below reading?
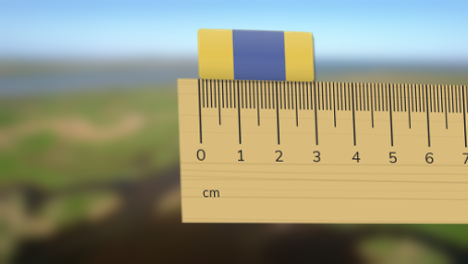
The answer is 3 cm
